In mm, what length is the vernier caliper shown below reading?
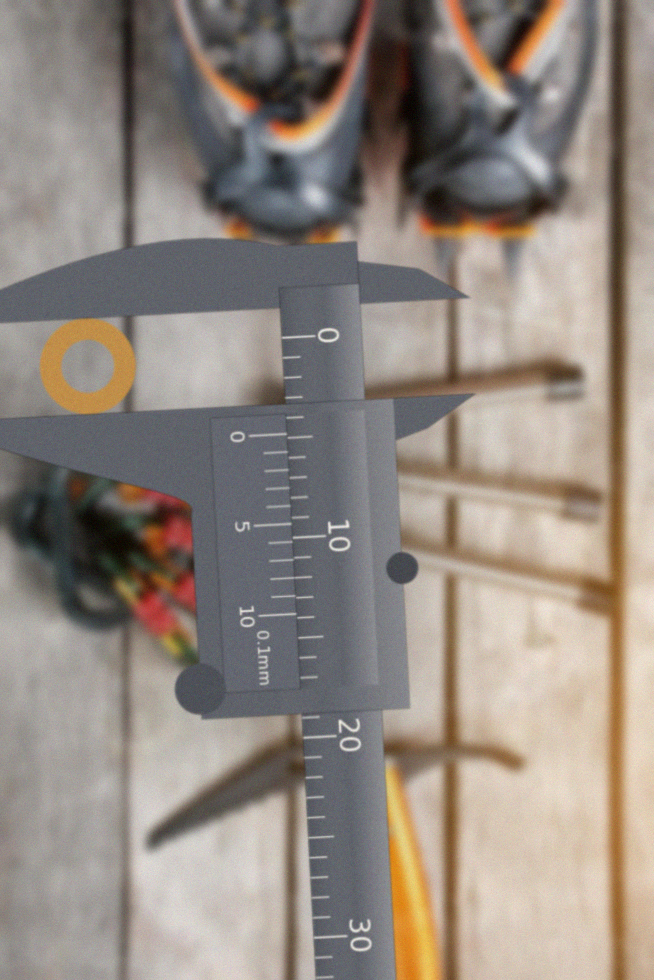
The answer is 4.8 mm
